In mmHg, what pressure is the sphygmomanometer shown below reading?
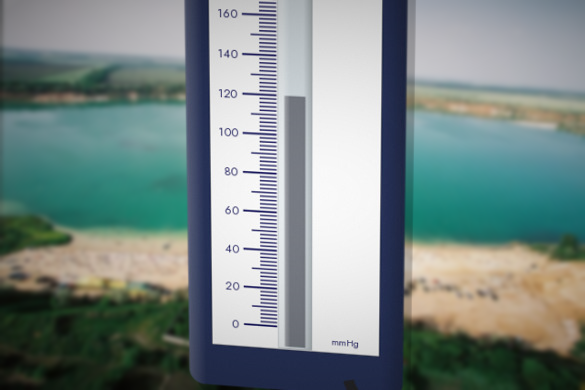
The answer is 120 mmHg
